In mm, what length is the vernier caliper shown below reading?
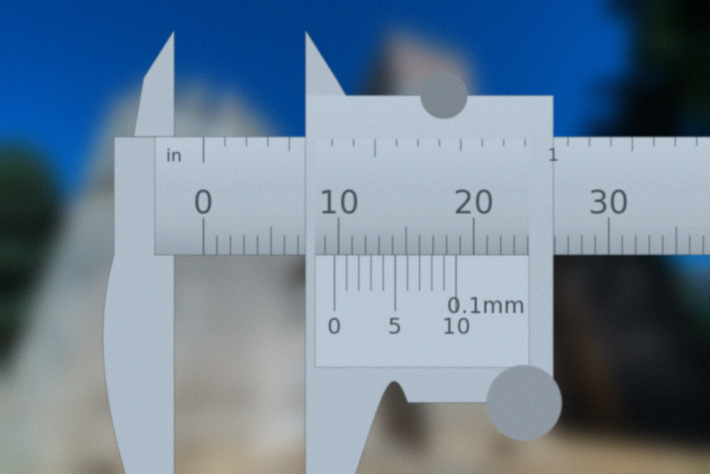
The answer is 9.7 mm
